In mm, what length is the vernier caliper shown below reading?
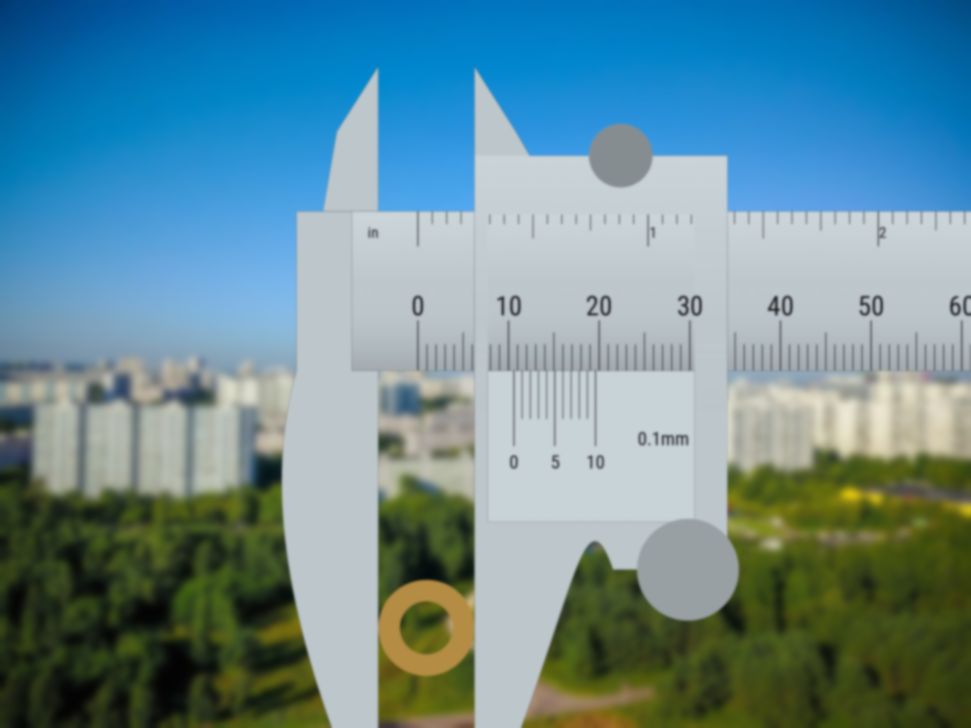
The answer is 10.6 mm
